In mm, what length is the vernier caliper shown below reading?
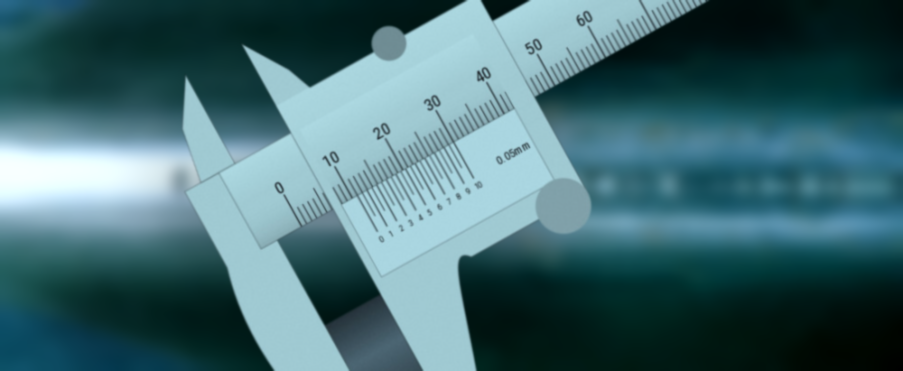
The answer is 11.0 mm
